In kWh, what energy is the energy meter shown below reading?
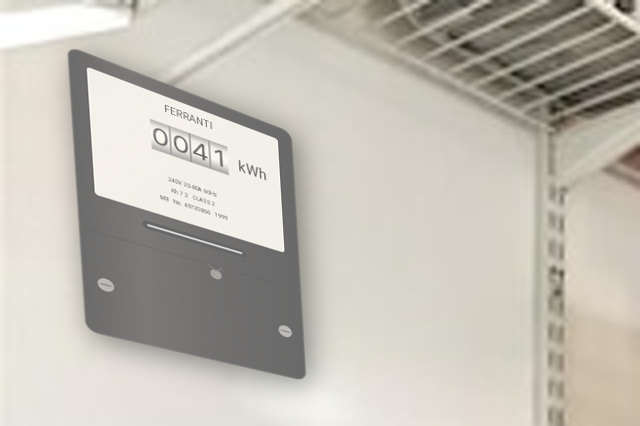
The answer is 41 kWh
